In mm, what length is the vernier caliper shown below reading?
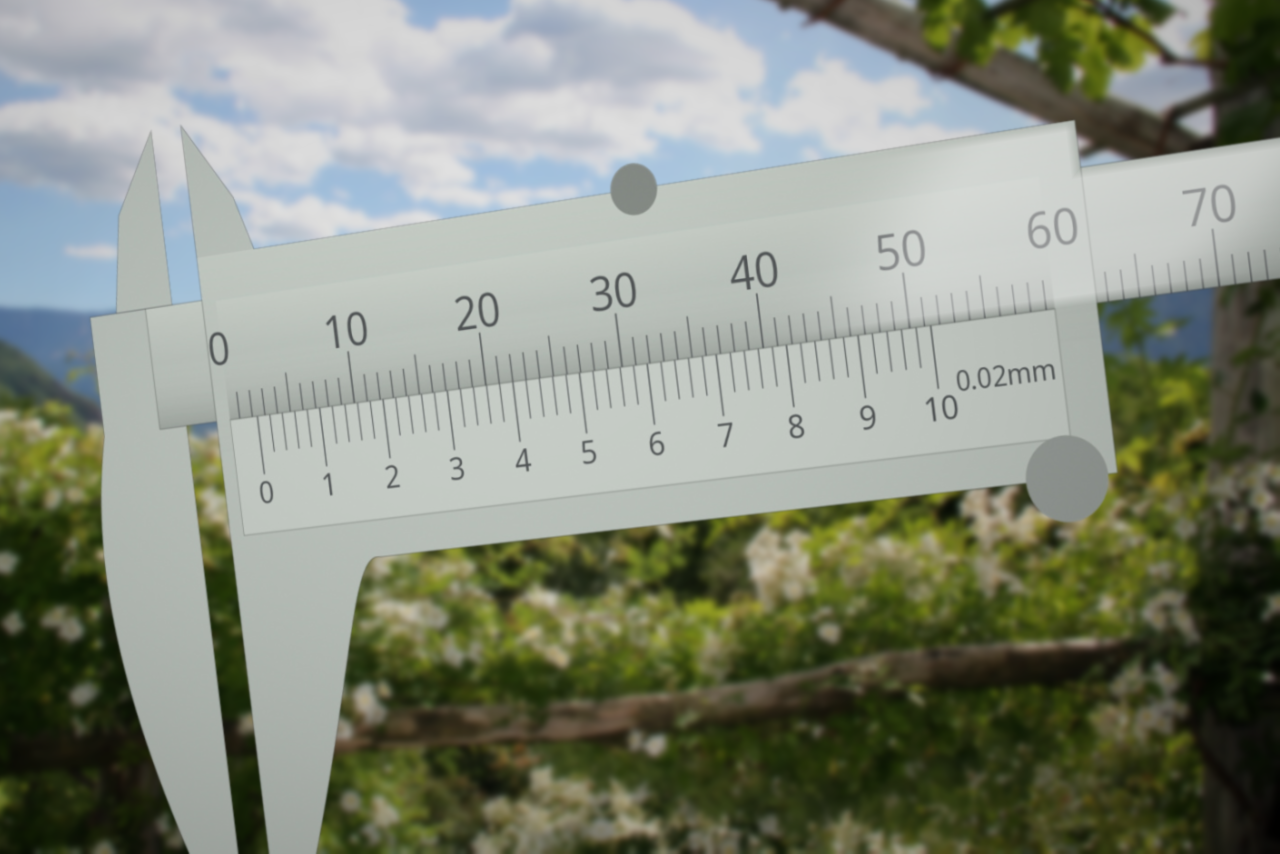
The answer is 2.4 mm
